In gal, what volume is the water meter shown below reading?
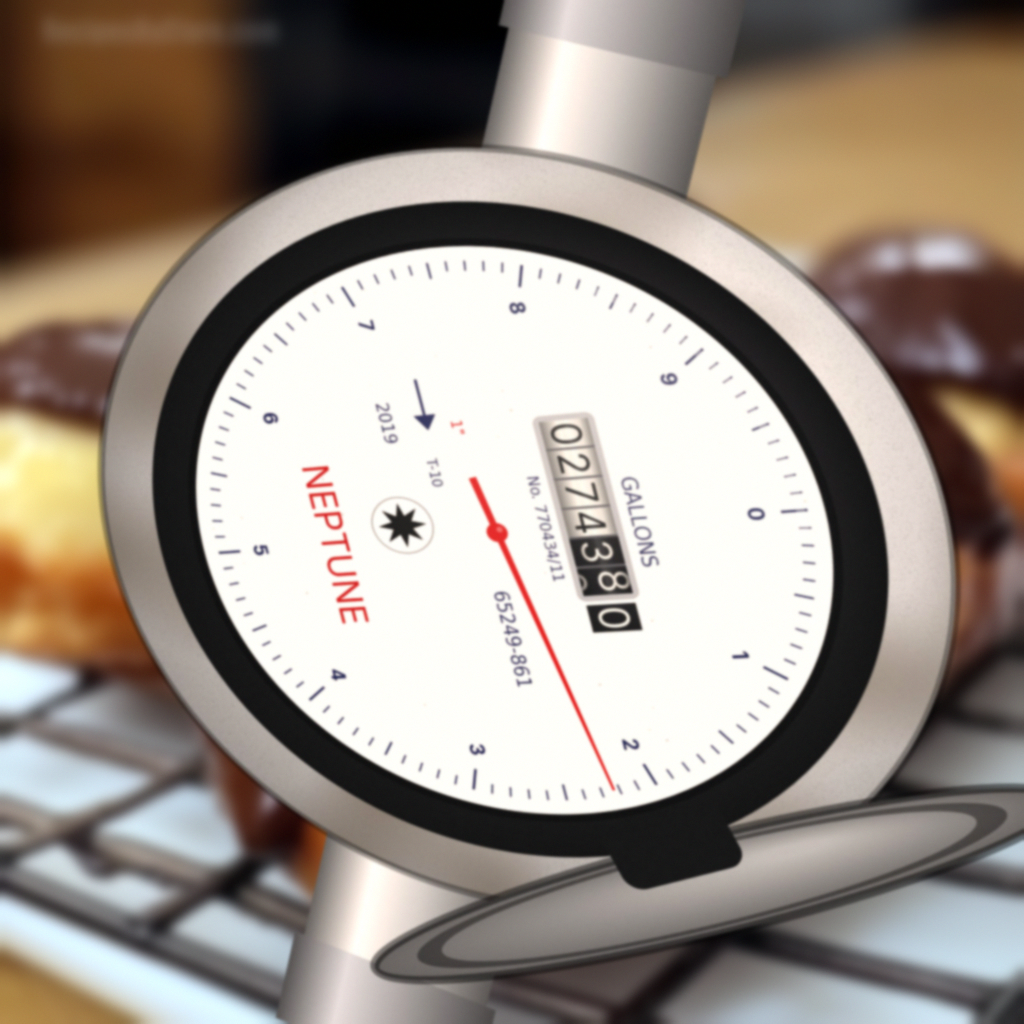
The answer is 274382.2 gal
